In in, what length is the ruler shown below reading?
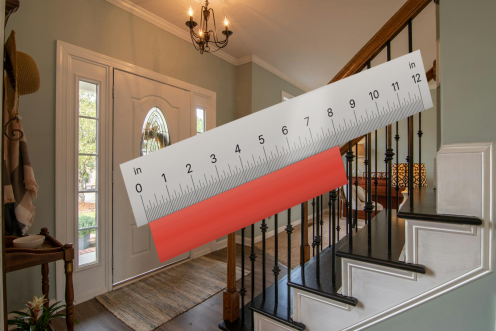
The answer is 8 in
